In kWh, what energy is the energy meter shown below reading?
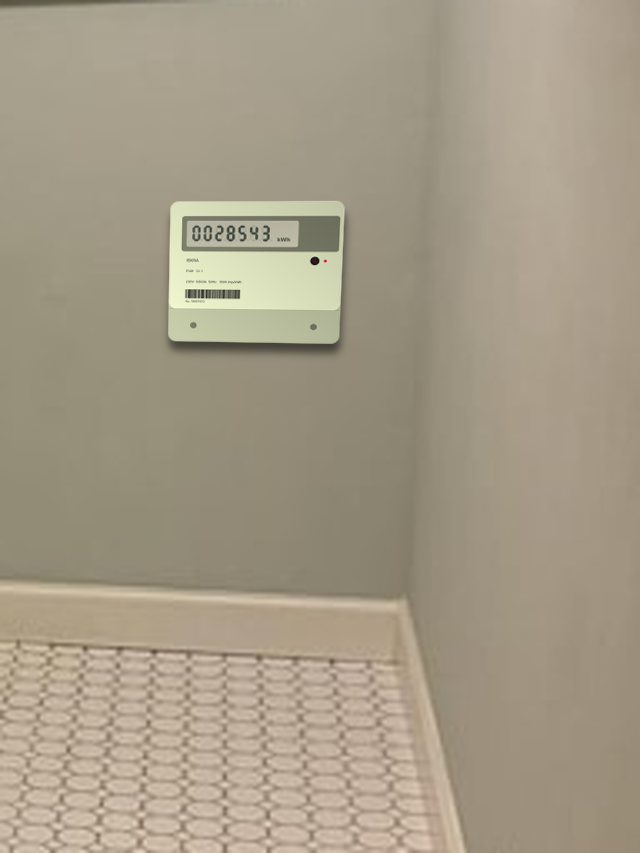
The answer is 28543 kWh
